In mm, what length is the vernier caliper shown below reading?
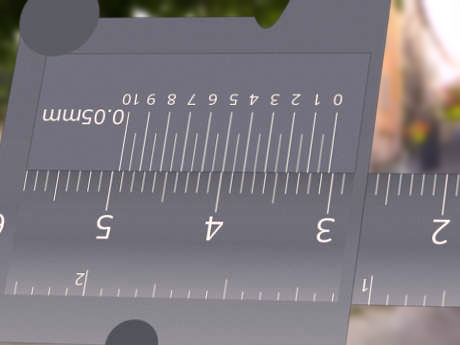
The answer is 30.4 mm
